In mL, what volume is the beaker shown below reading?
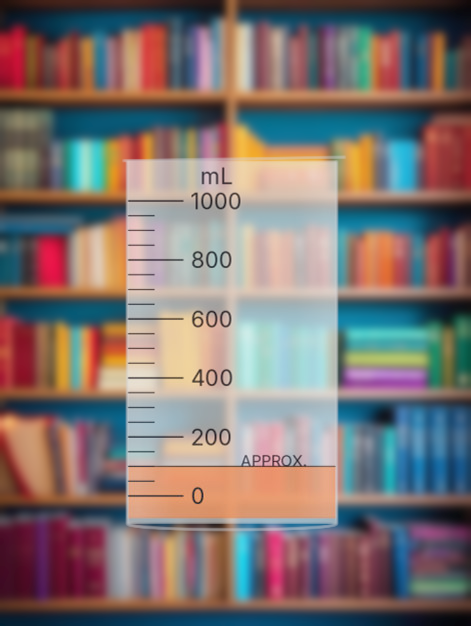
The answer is 100 mL
